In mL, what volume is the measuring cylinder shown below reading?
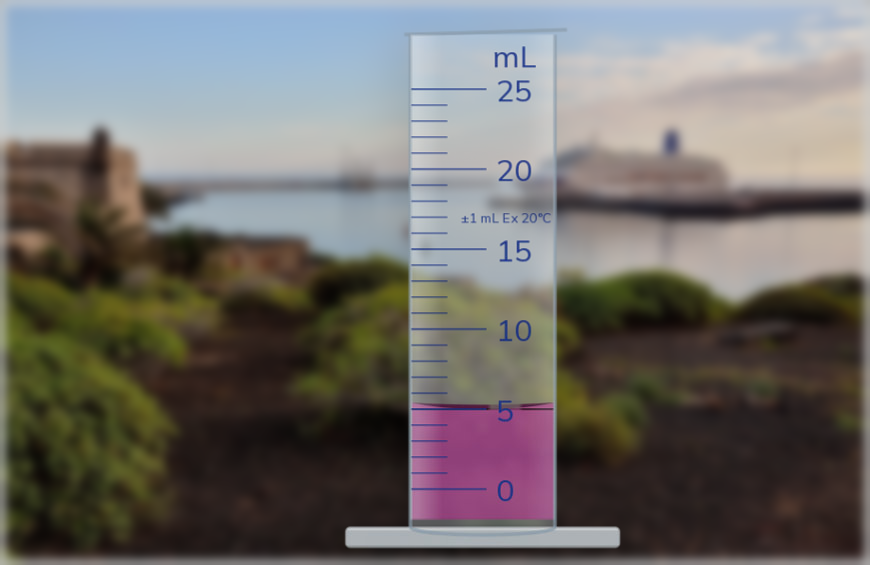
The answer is 5 mL
